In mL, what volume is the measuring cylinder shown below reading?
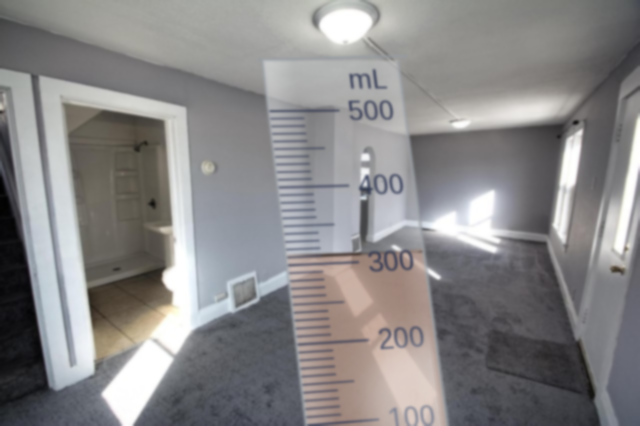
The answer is 310 mL
